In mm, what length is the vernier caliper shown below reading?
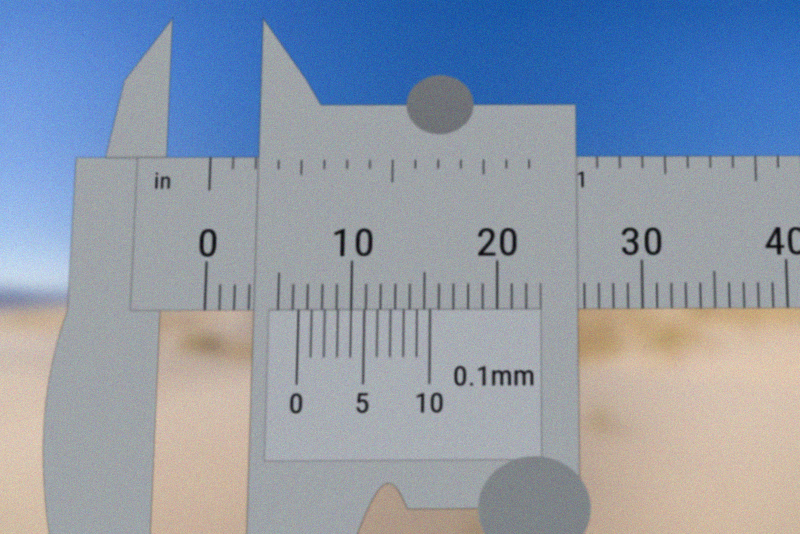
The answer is 6.4 mm
